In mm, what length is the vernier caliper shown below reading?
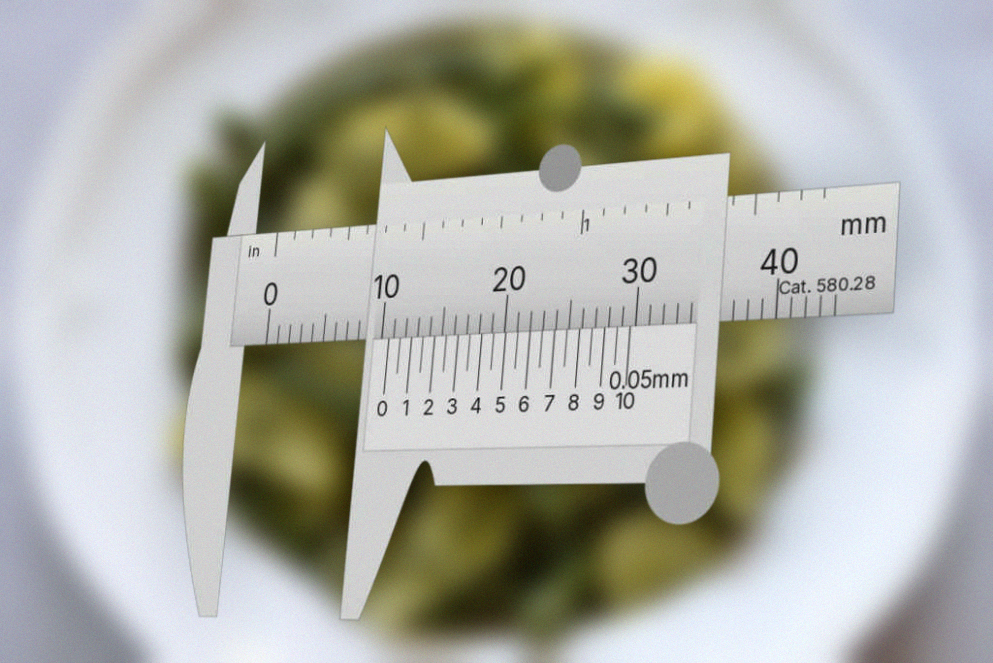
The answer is 10.6 mm
